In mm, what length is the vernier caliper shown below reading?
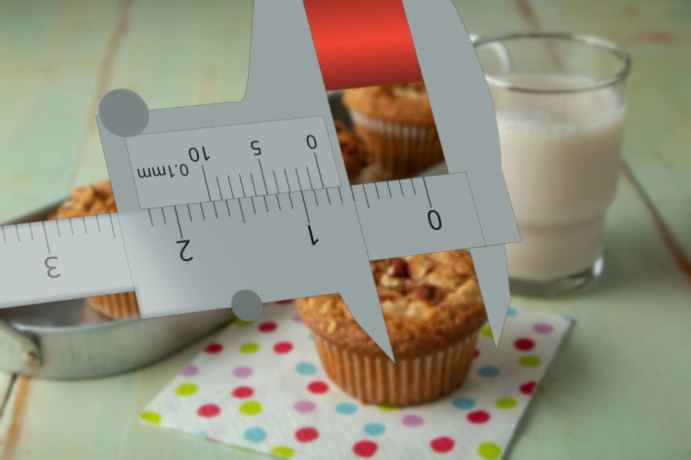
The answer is 8.2 mm
